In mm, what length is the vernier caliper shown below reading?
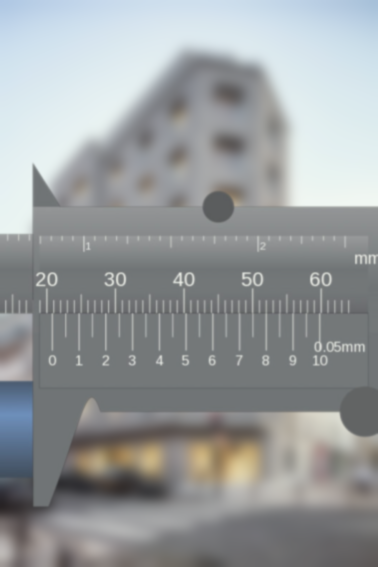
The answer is 20.8 mm
